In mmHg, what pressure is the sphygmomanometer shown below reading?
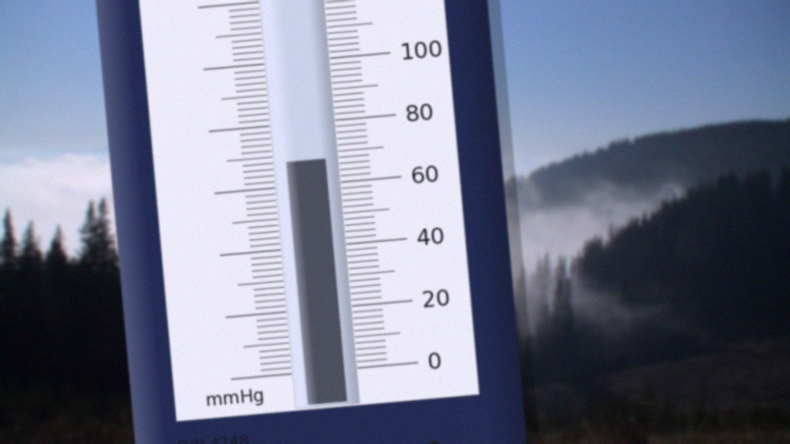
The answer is 68 mmHg
